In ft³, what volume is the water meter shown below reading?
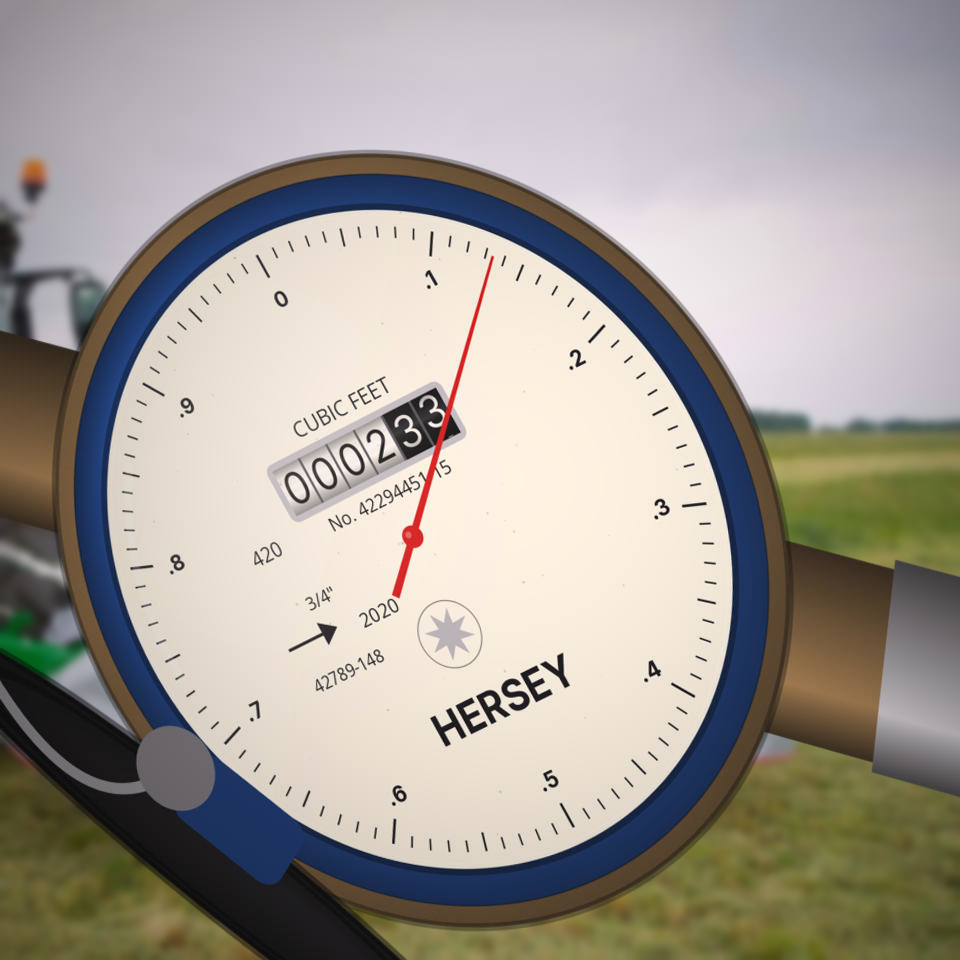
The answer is 233.13 ft³
